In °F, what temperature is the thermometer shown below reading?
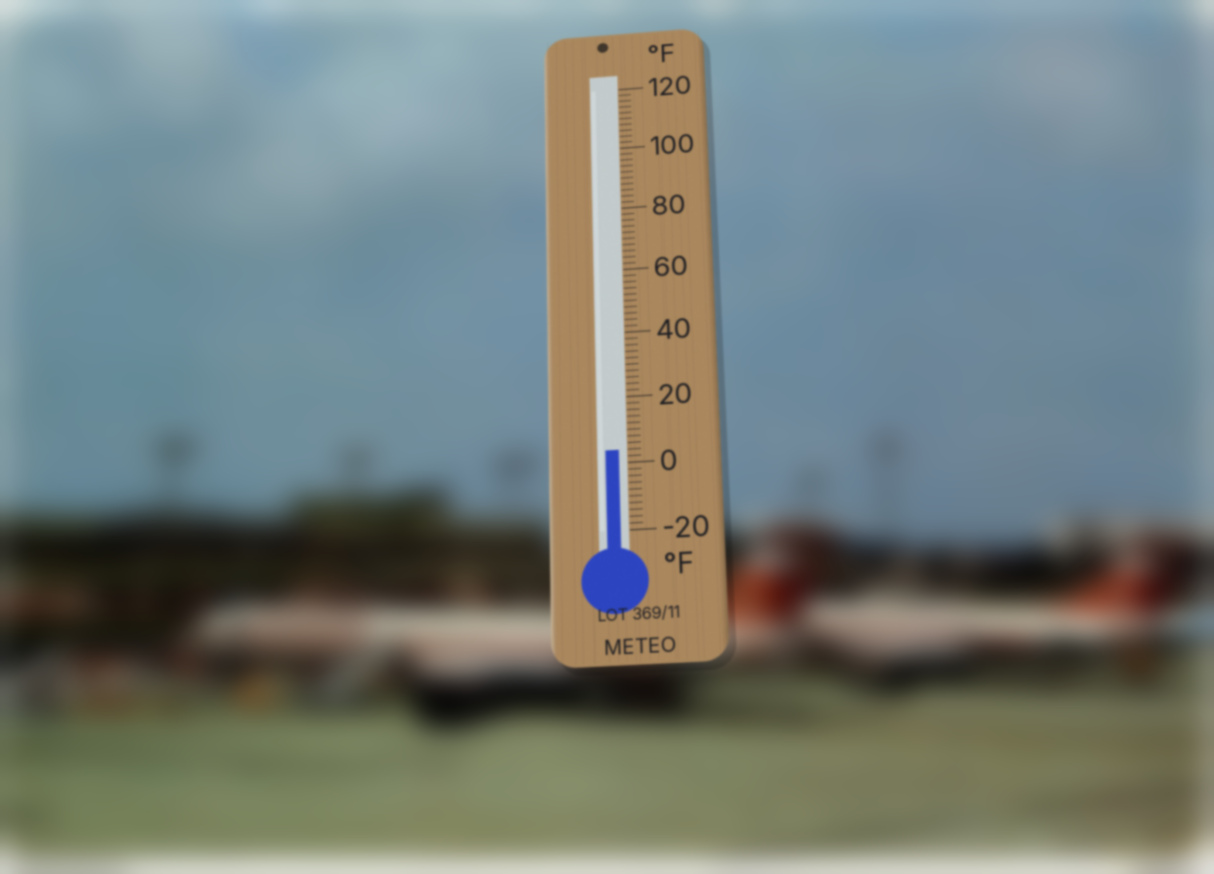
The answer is 4 °F
